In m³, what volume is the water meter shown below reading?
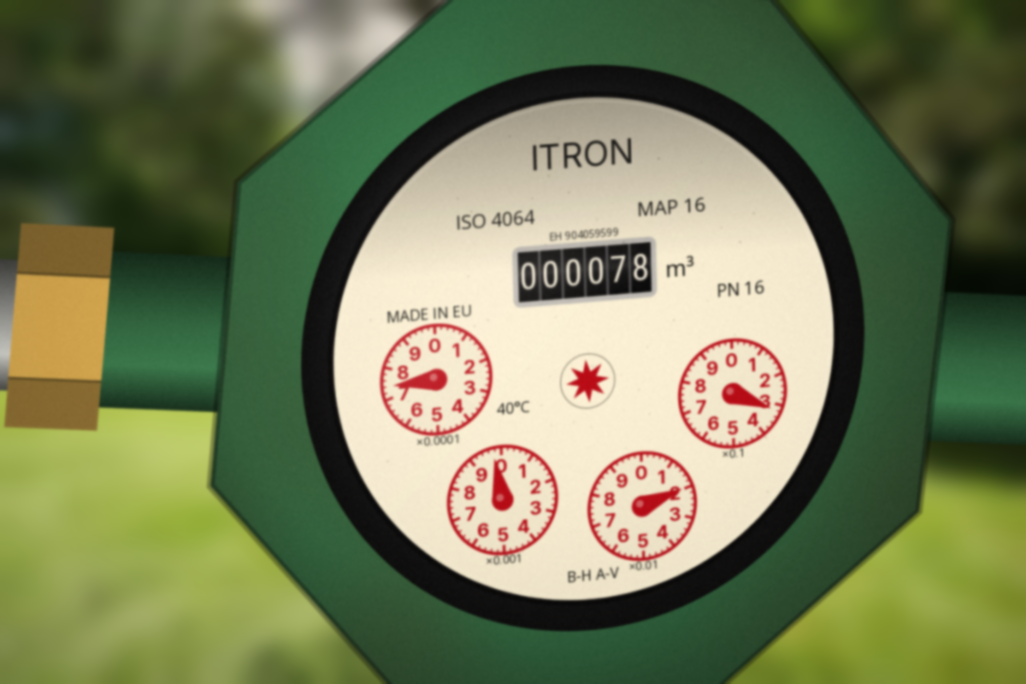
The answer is 78.3197 m³
